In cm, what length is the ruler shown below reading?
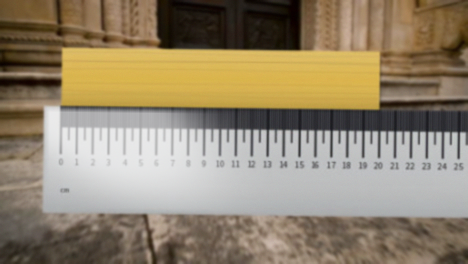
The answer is 20 cm
